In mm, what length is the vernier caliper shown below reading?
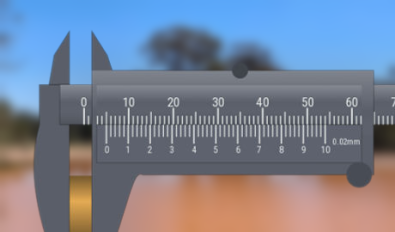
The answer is 5.0 mm
